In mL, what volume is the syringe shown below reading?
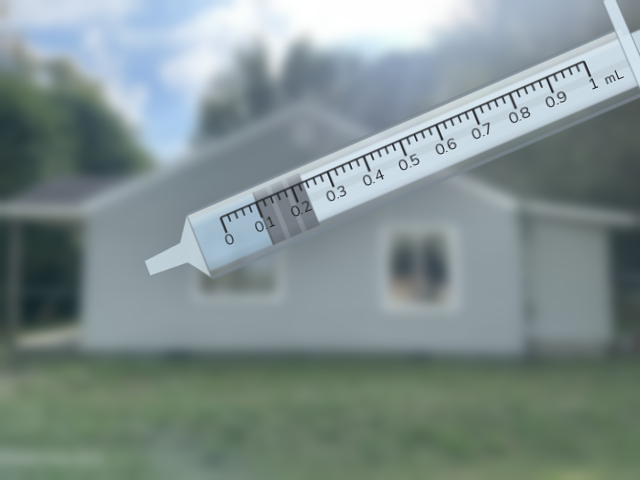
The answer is 0.1 mL
